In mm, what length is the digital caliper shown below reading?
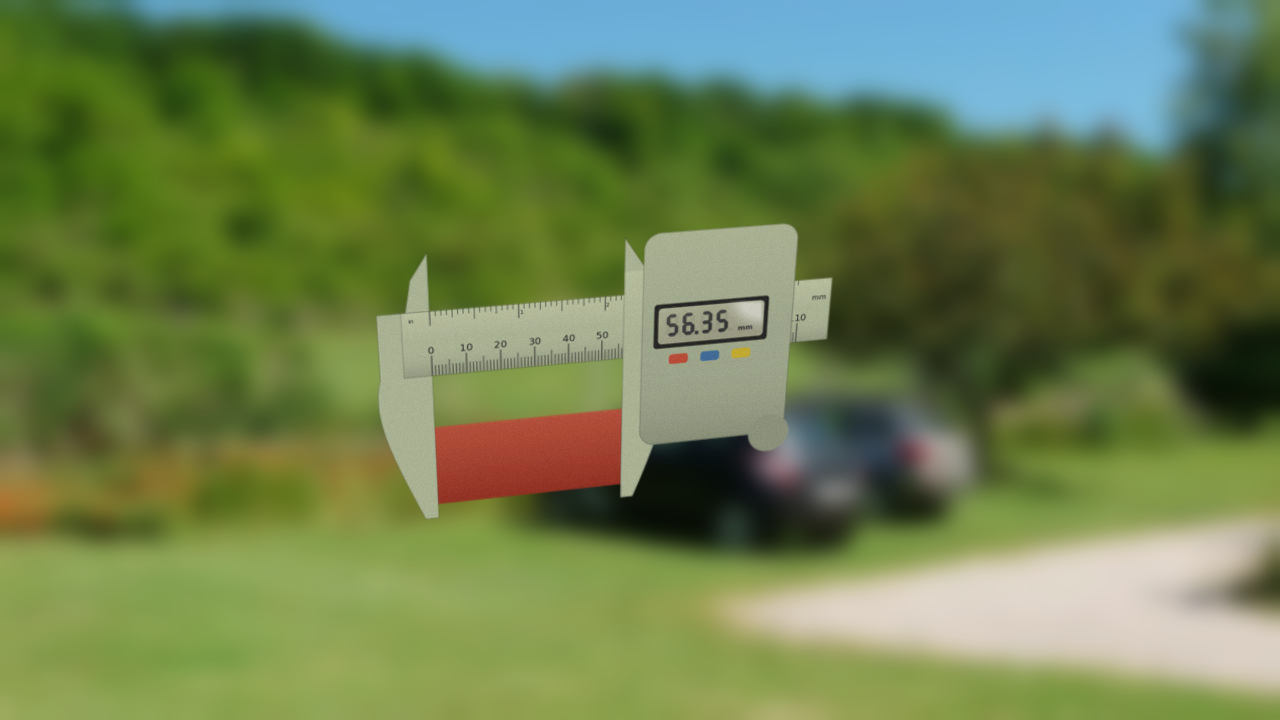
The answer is 56.35 mm
